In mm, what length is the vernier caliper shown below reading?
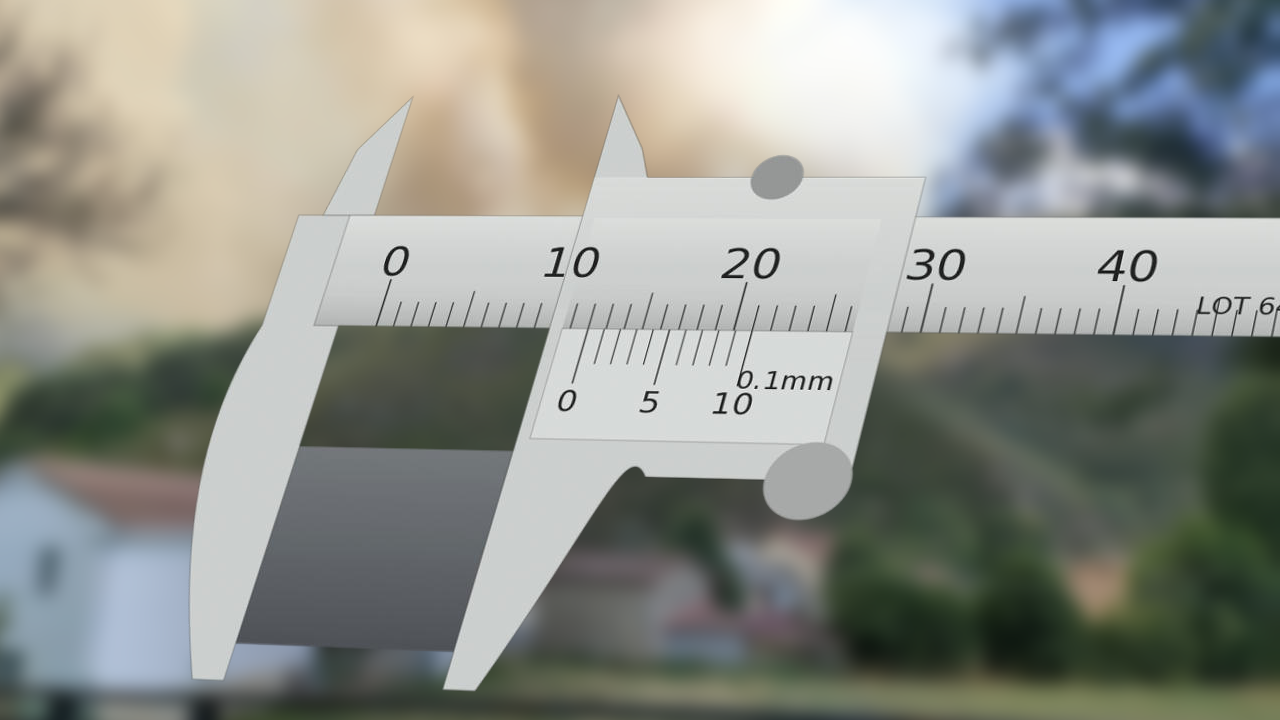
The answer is 12.0 mm
